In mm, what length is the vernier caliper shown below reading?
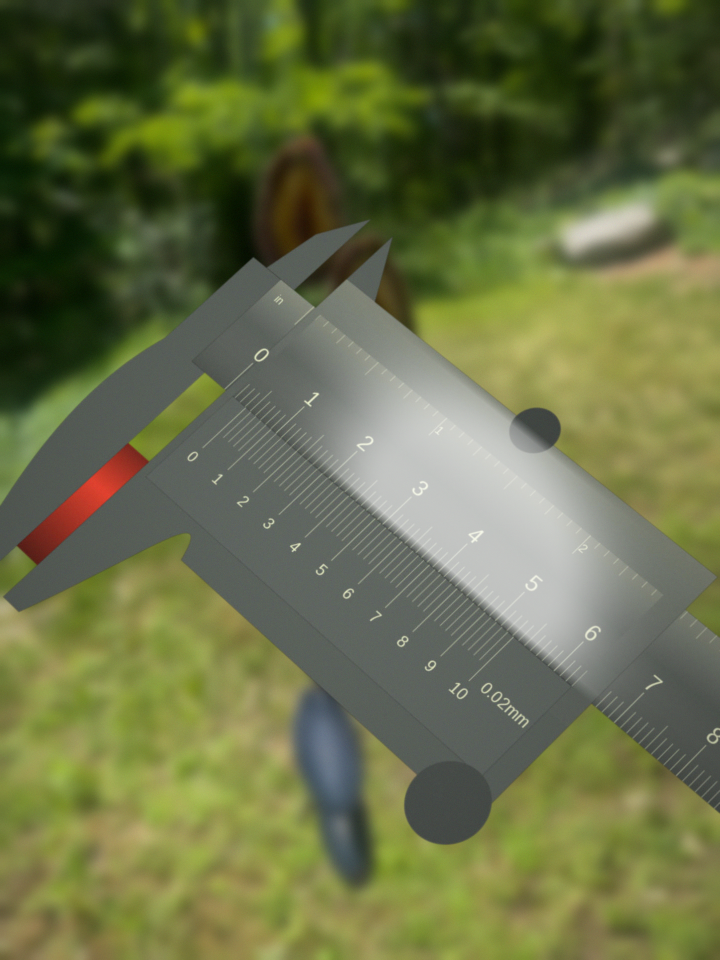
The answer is 4.2 mm
